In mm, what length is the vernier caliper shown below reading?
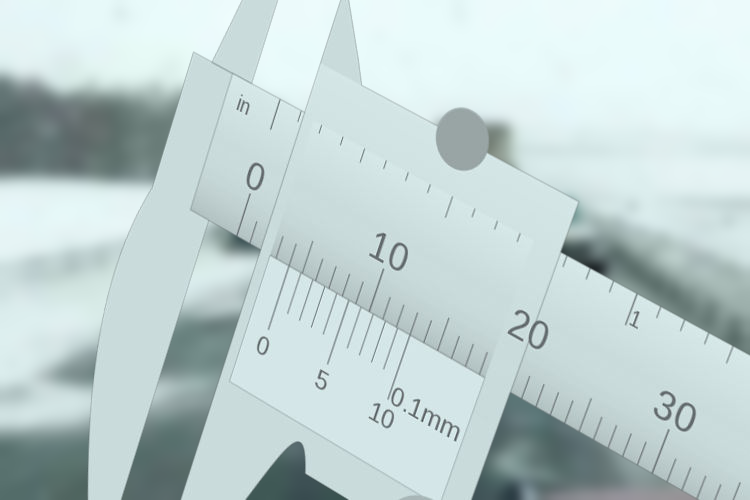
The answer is 4.0 mm
